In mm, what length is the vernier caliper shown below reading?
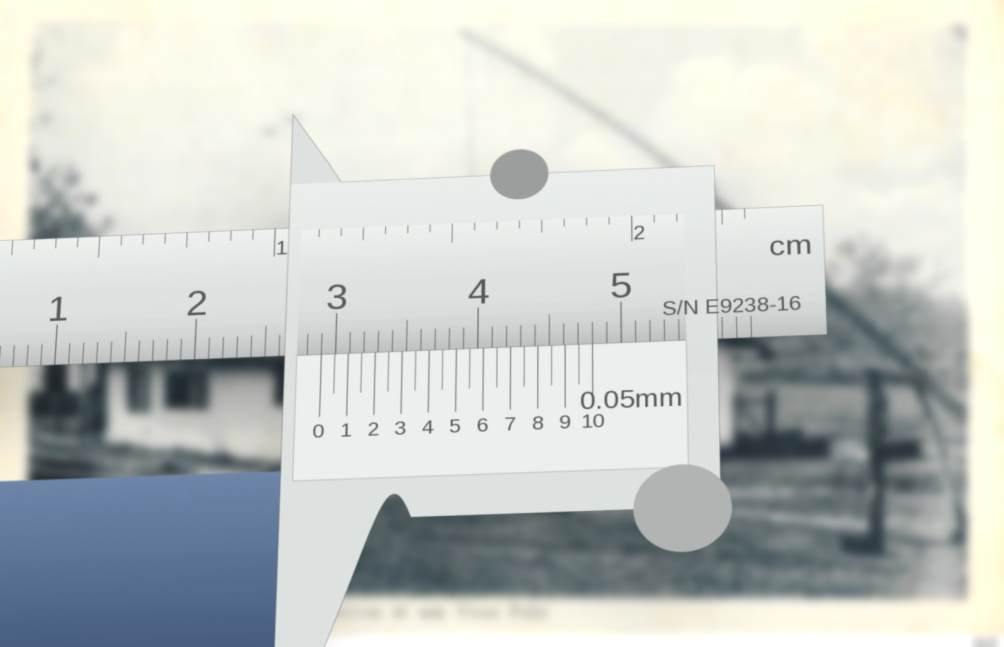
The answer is 29.0 mm
